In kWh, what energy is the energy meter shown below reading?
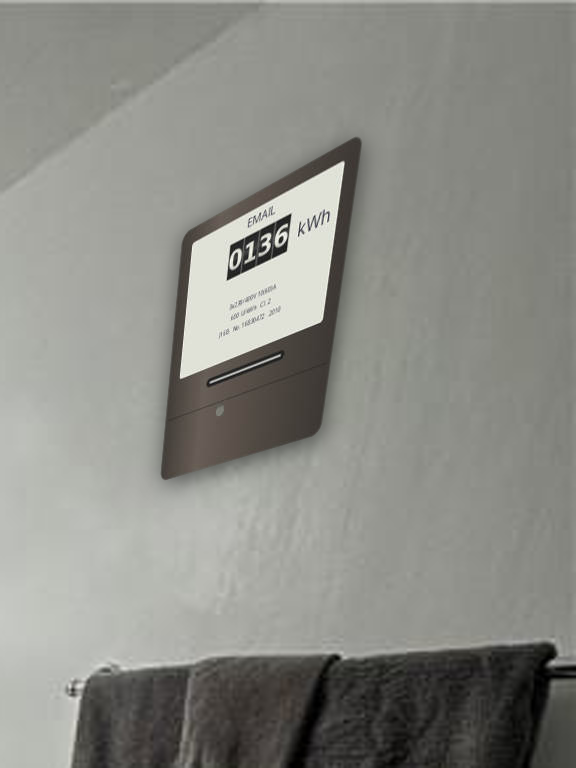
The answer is 136 kWh
